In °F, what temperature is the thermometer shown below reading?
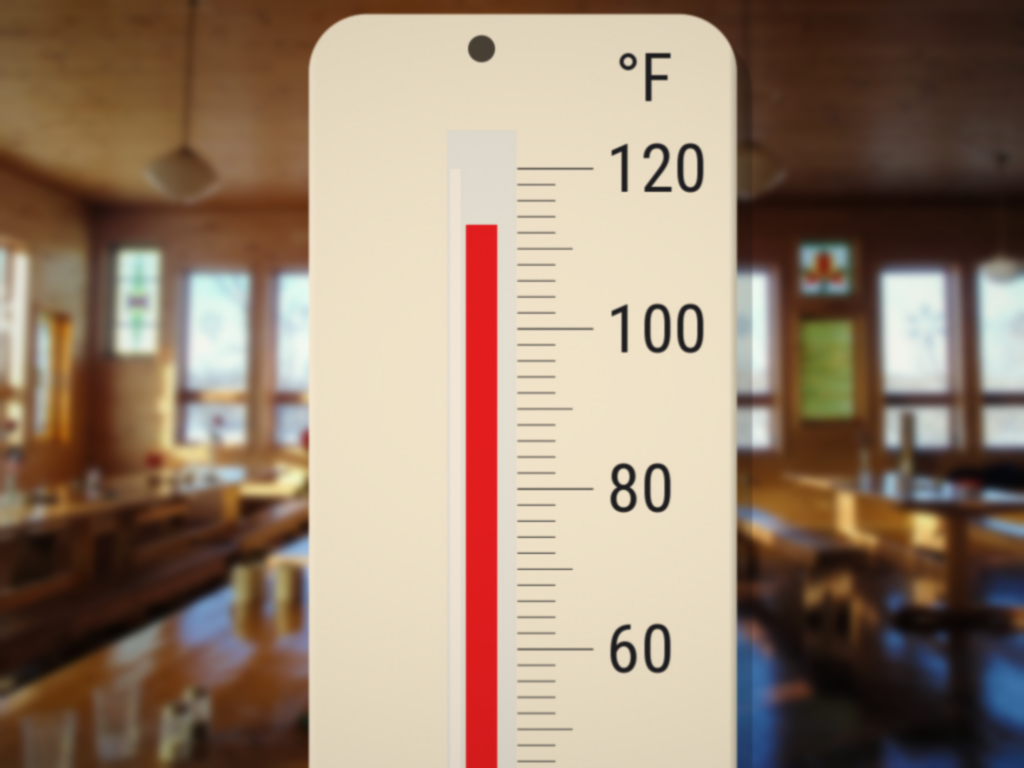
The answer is 113 °F
